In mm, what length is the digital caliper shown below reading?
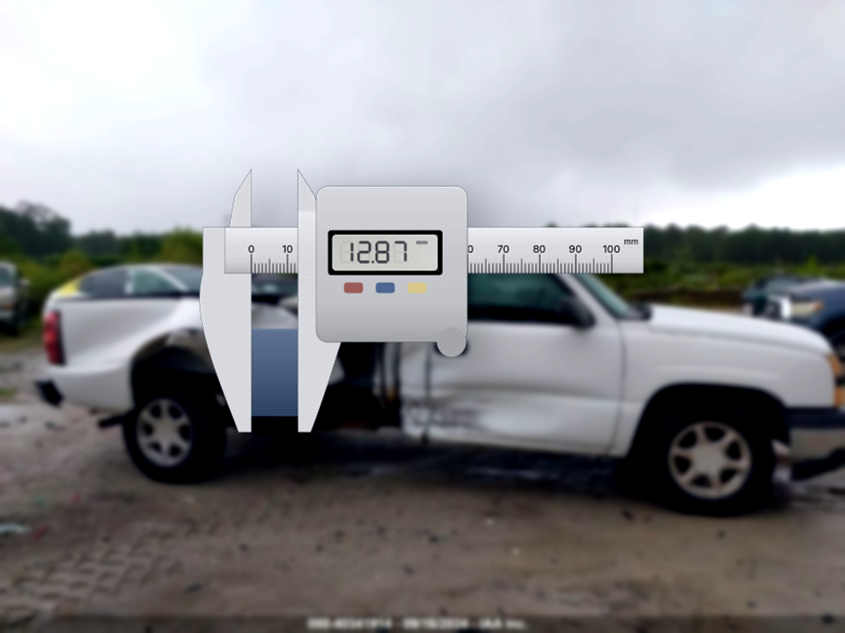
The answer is 12.87 mm
